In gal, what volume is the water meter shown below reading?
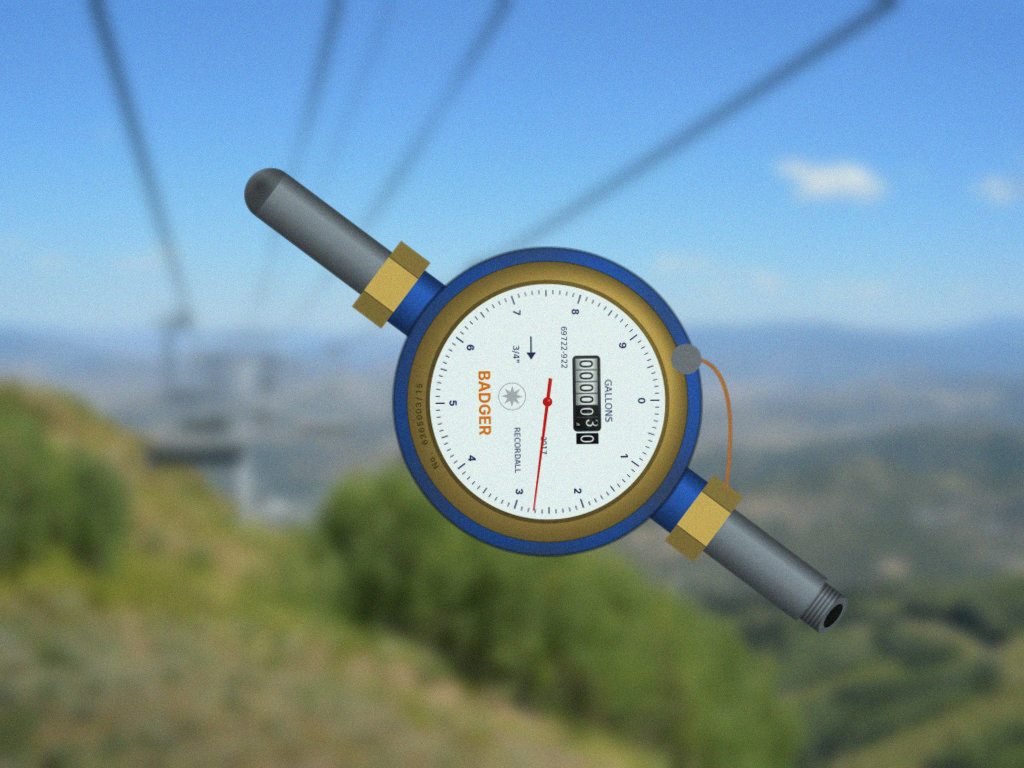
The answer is 32.7 gal
